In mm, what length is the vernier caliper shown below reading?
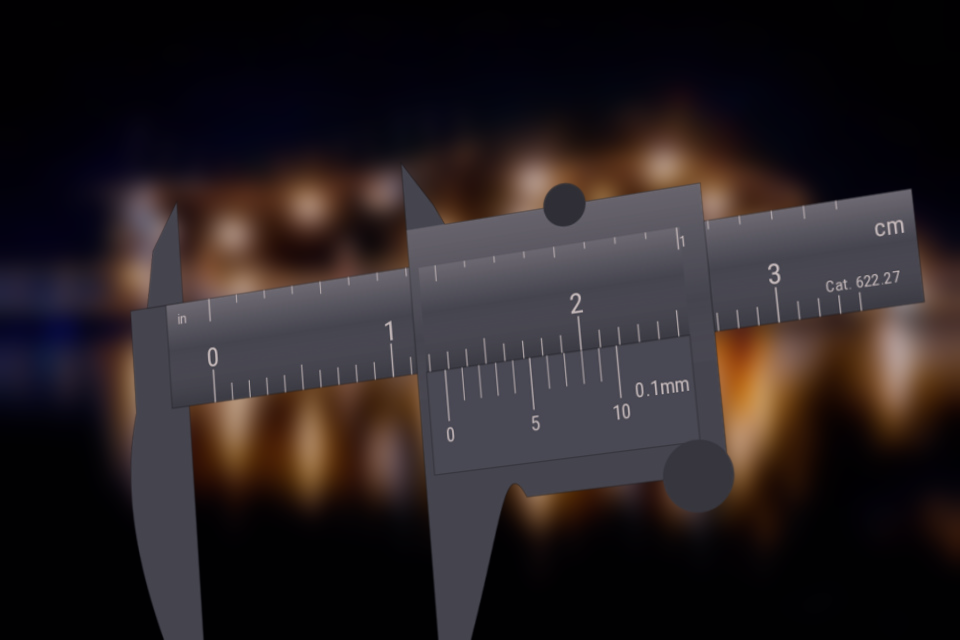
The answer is 12.8 mm
